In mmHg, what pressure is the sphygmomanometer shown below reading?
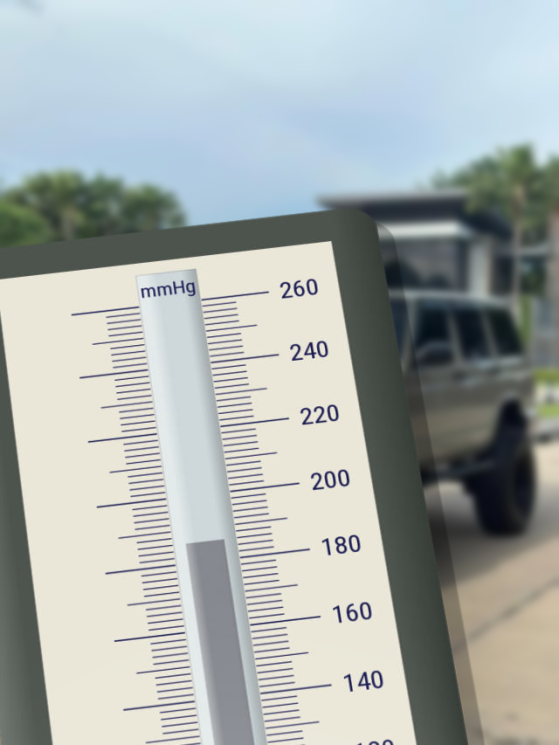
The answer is 186 mmHg
